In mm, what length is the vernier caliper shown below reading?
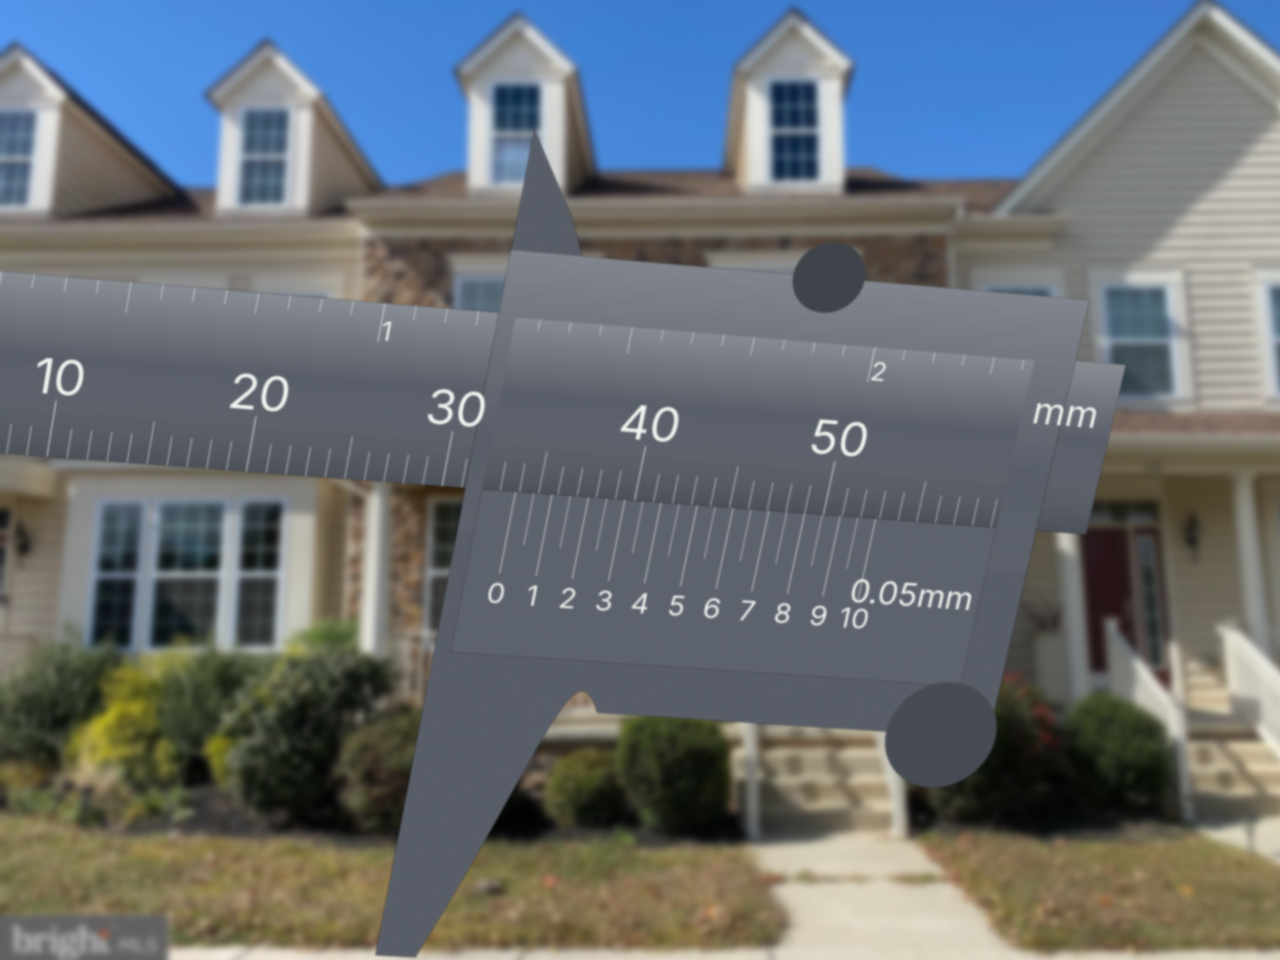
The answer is 33.8 mm
